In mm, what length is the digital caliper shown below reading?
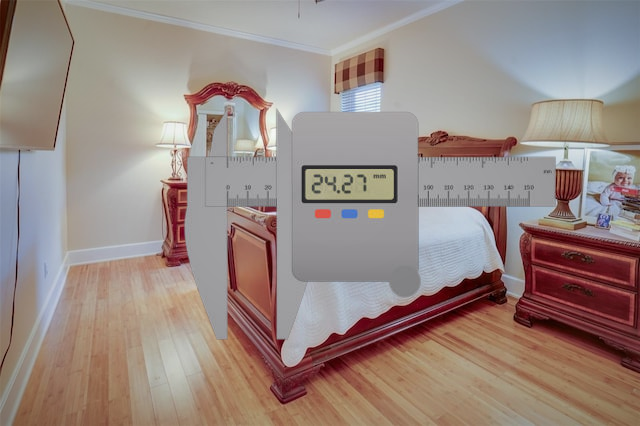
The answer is 24.27 mm
